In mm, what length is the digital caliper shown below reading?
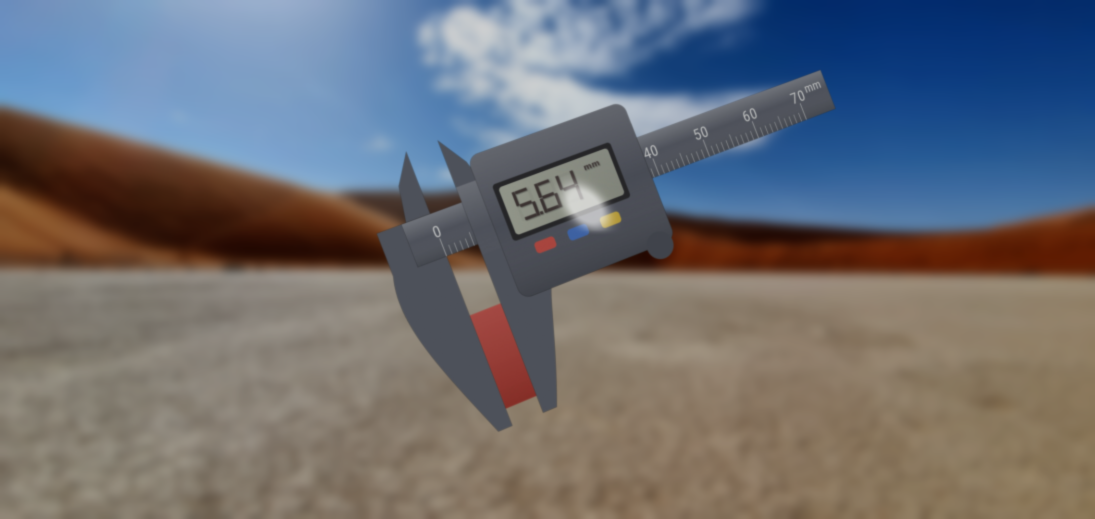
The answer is 5.64 mm
